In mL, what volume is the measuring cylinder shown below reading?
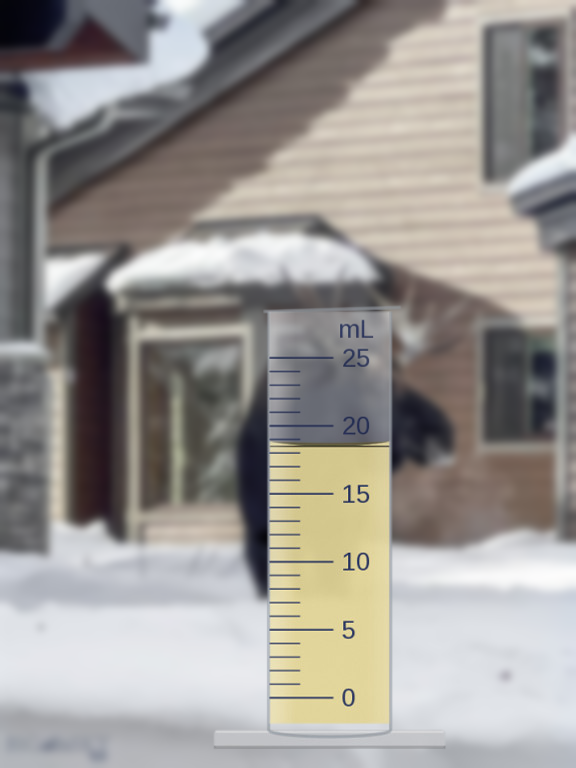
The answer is 18.5 mL
